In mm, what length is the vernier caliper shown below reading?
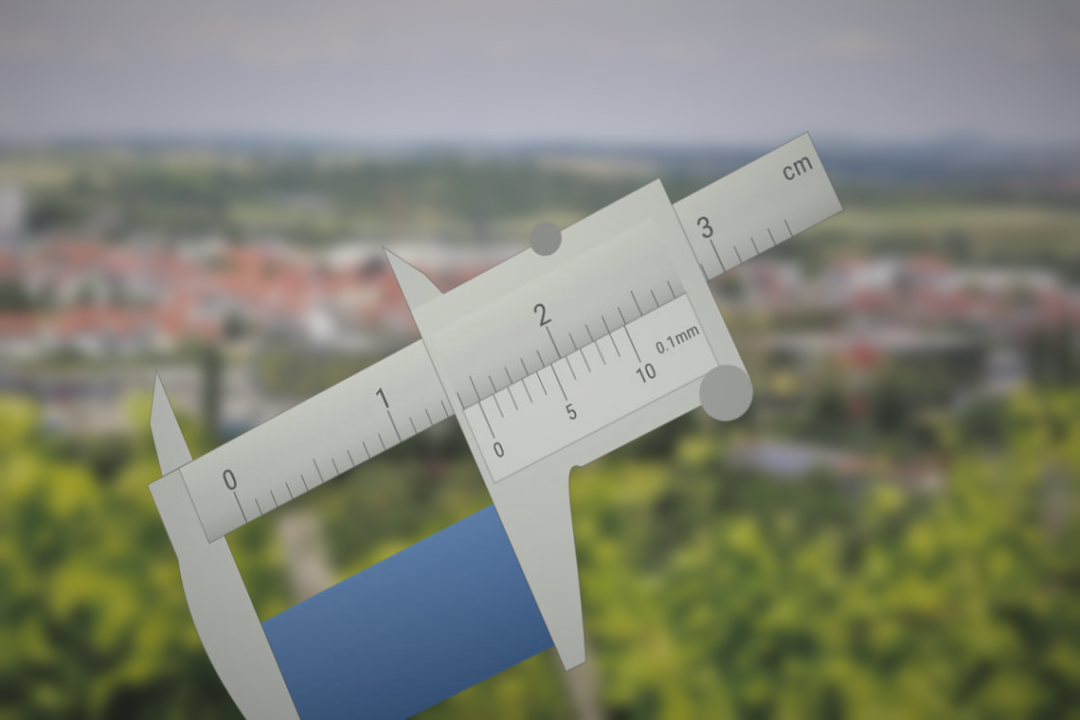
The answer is 14.9 mm
